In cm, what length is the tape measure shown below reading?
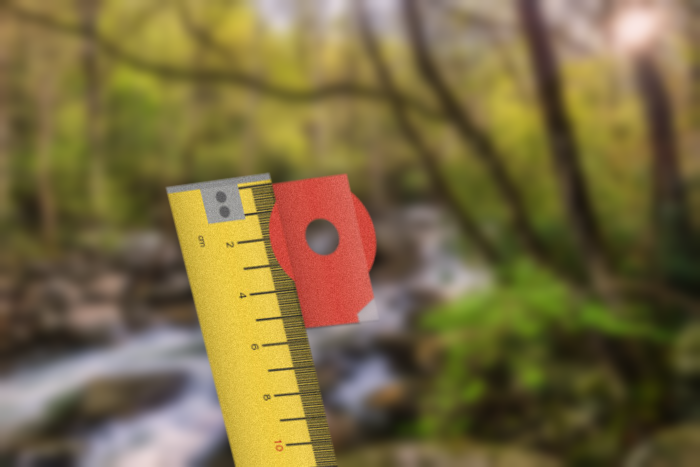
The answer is 5.5 cm
